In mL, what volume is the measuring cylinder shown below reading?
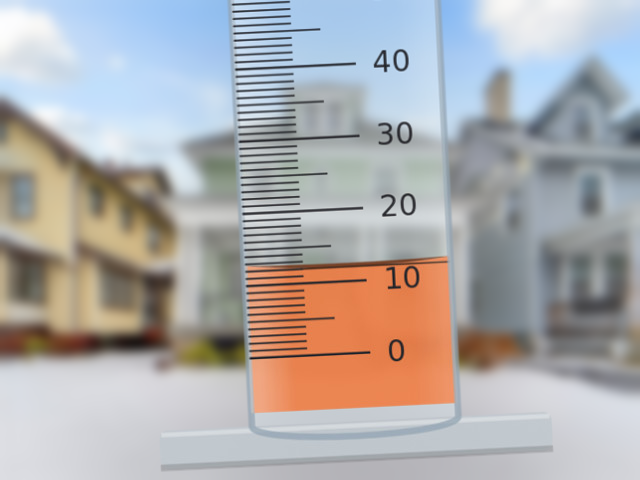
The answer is 12 mL
